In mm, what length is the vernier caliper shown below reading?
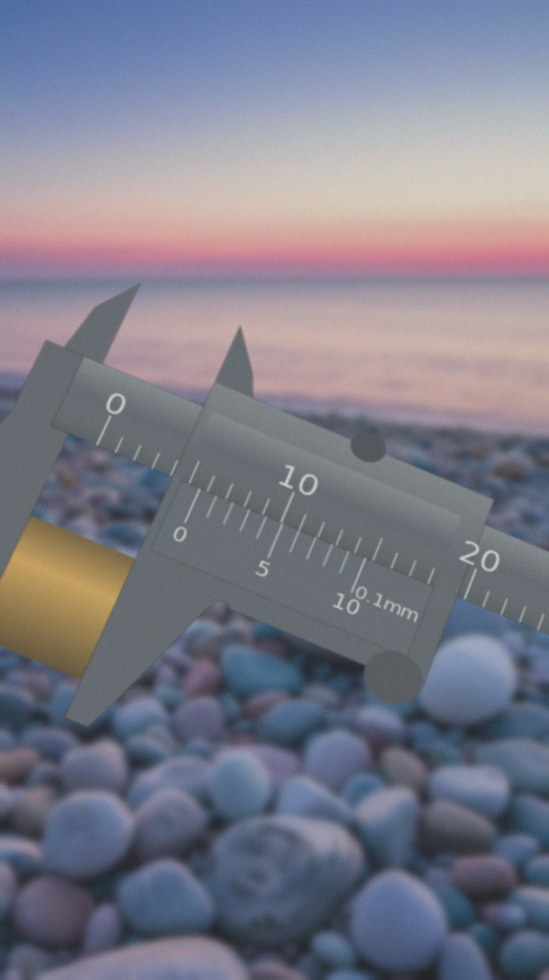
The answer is 5.6 mm
